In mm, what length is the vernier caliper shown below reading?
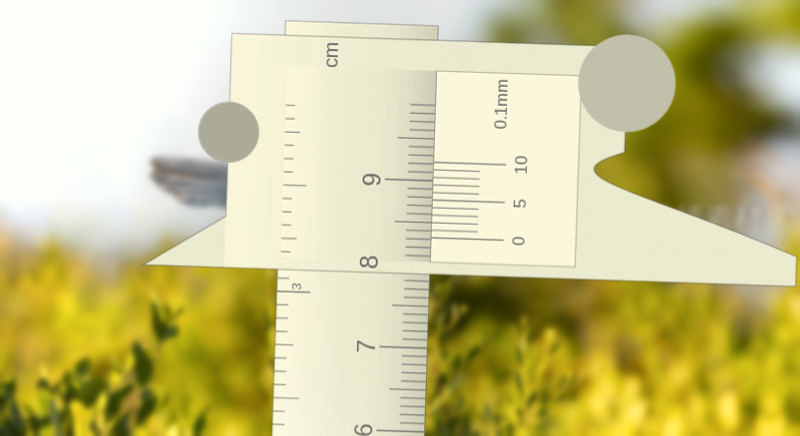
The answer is 83.2 mm
